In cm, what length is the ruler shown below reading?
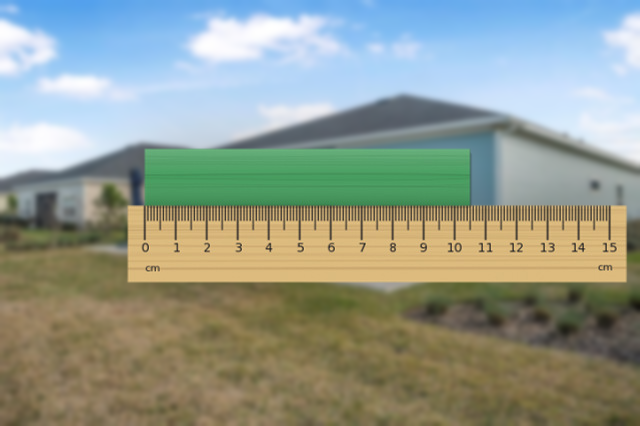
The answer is 10.5 cm
